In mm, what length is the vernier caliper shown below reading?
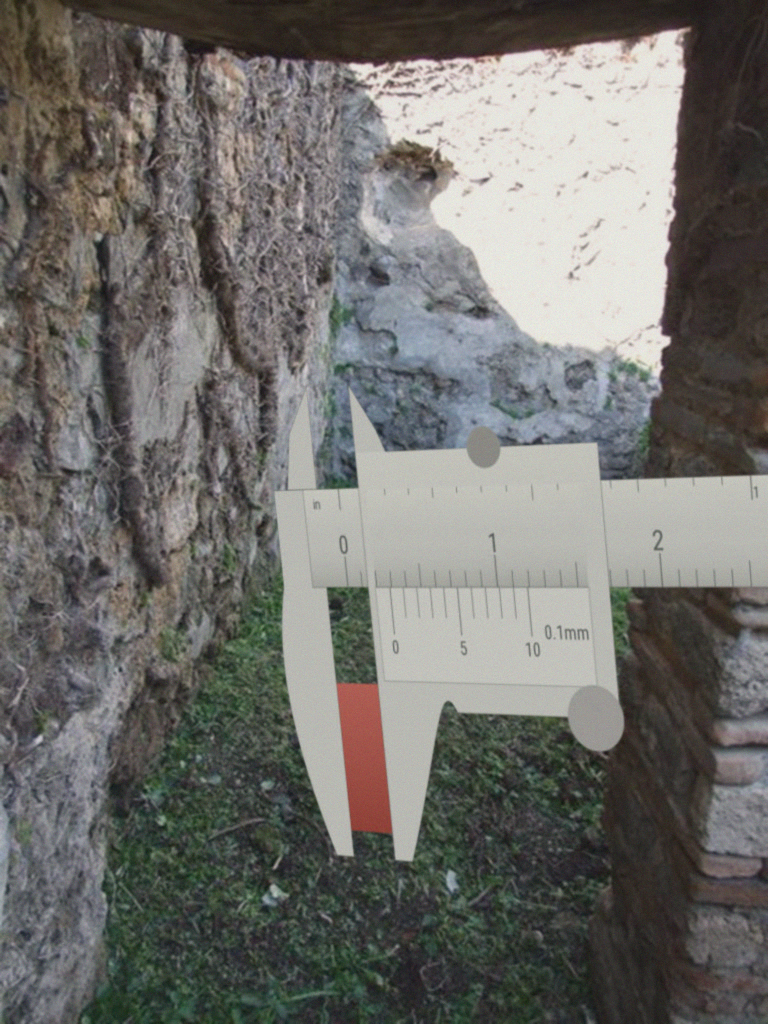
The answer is 2.9 mm
